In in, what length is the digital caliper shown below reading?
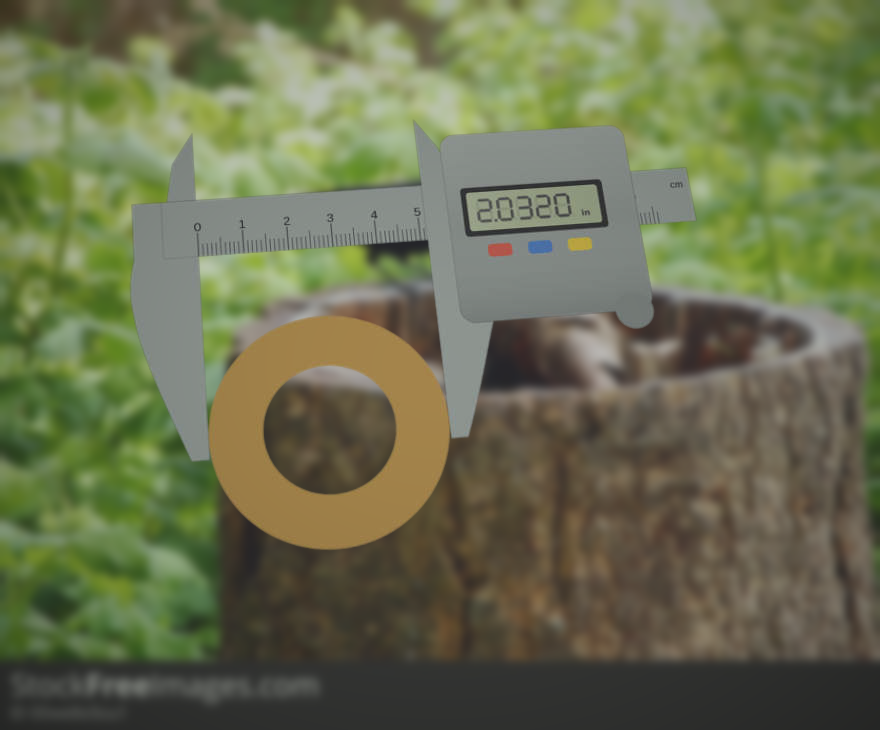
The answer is 2.0320 in
